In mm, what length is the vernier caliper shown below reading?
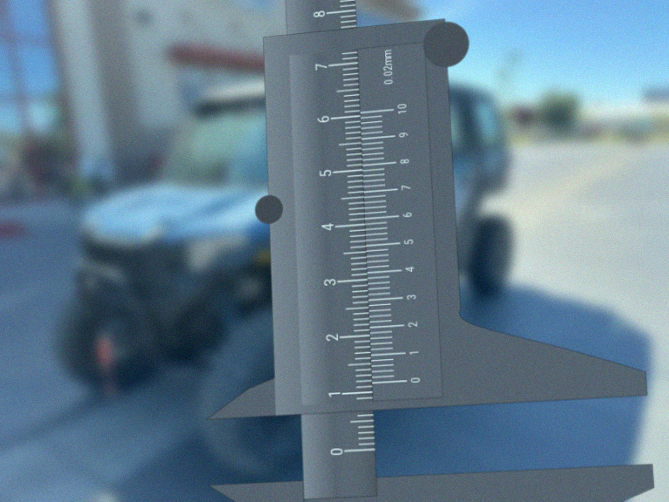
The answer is 11.6 mm
